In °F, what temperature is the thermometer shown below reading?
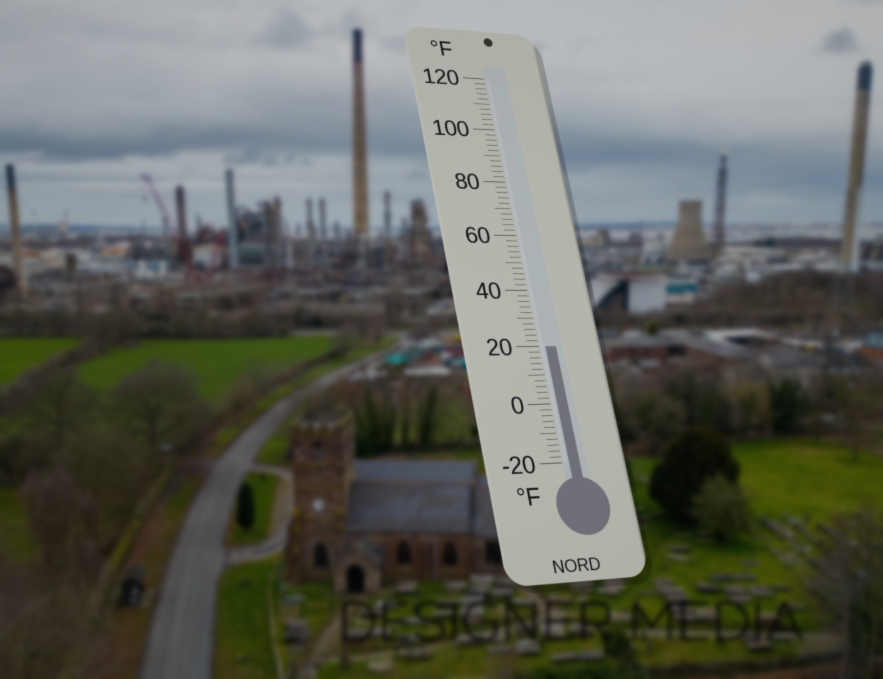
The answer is 20 °F
